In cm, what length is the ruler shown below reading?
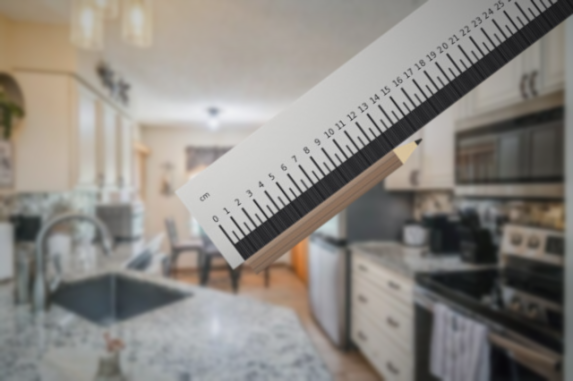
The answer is 15 cm
